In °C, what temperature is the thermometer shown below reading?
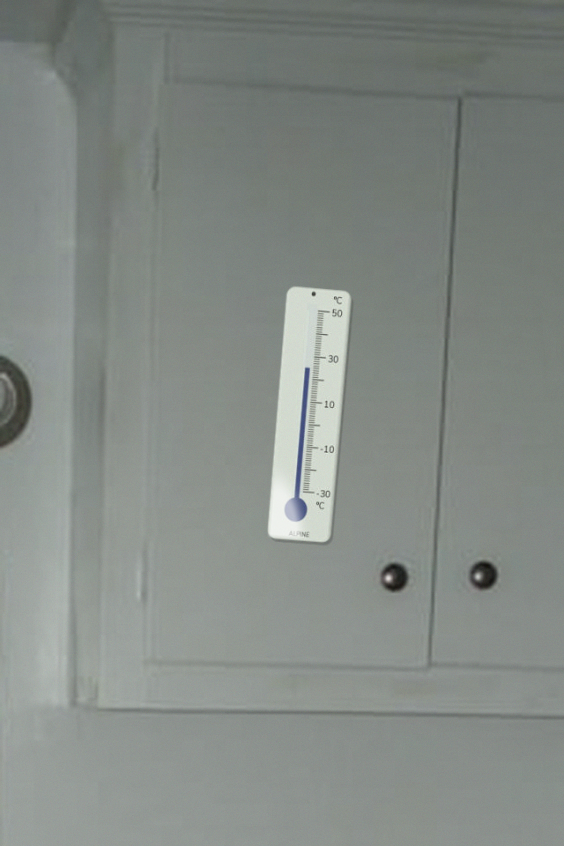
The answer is 25 °C
